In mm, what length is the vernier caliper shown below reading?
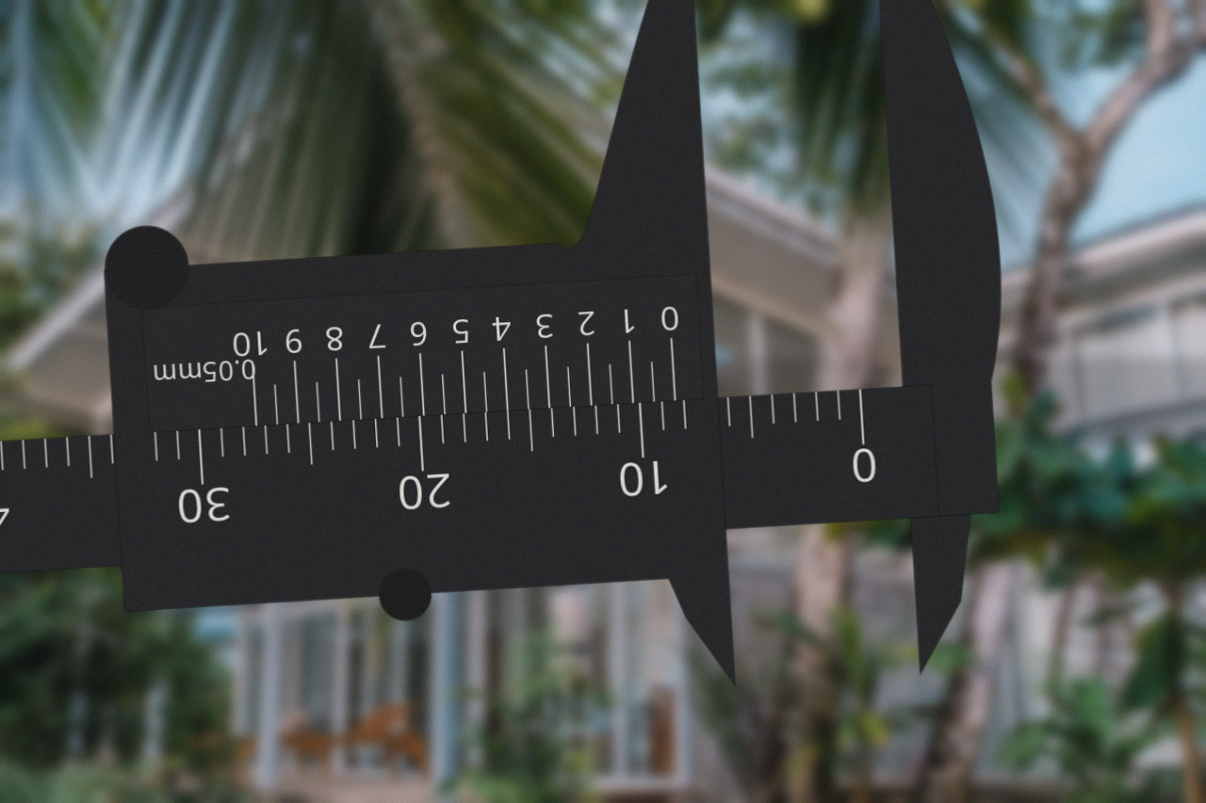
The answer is 8.40 mm
